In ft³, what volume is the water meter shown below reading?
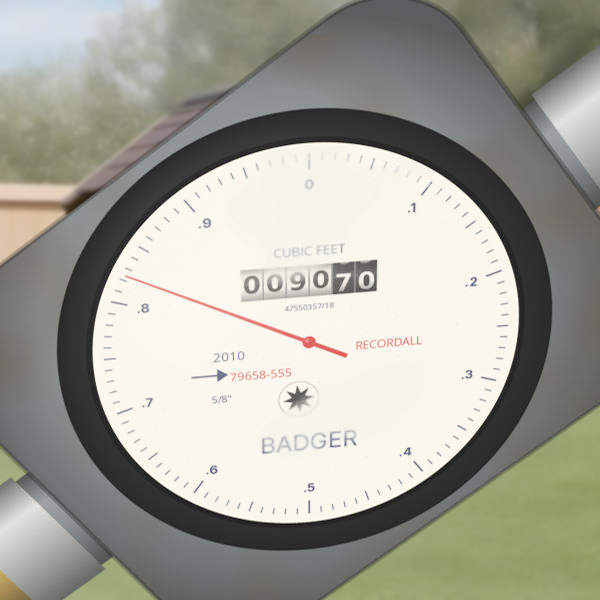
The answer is 9069.82 ft³
